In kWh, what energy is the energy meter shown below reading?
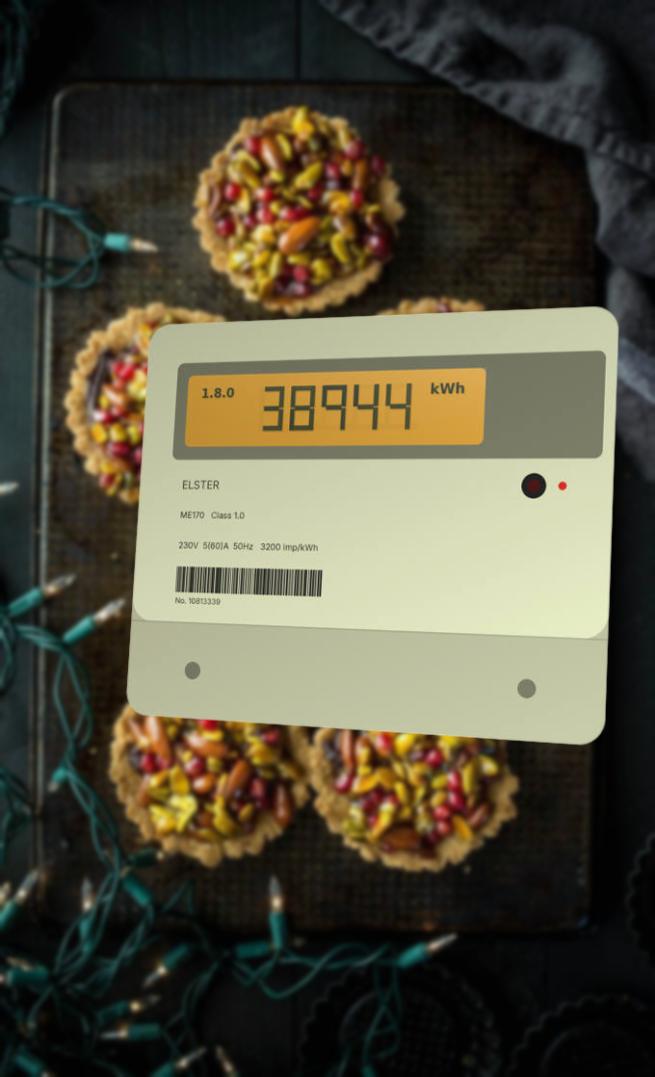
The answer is 38944 kWh
